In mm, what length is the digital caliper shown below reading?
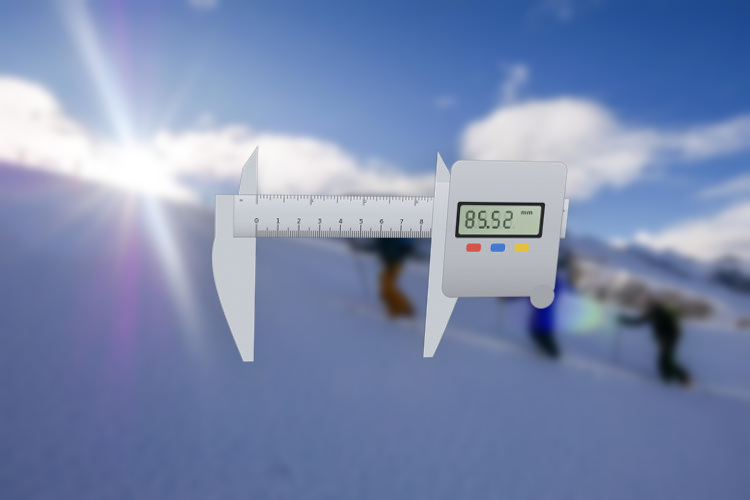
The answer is 85.52 mm
